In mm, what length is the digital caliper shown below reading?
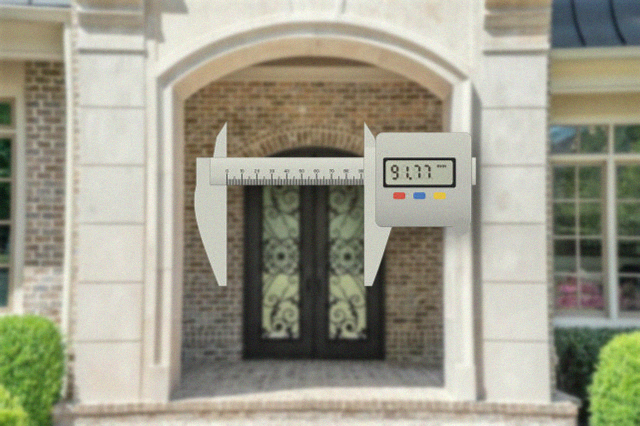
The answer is 91.77 mm
